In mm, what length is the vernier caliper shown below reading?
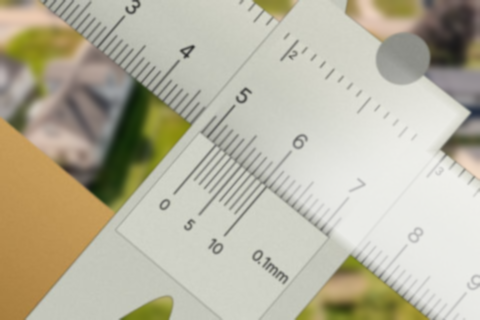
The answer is 51.6 mm
